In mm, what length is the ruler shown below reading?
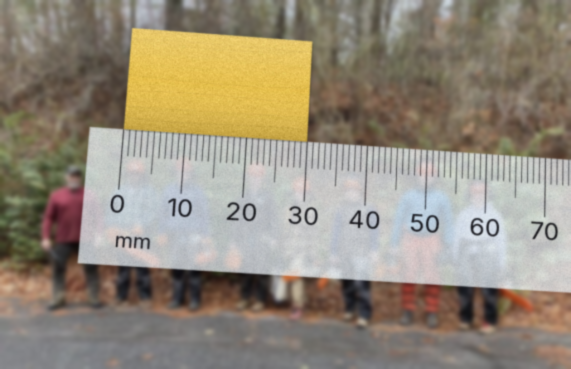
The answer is 30 mm
